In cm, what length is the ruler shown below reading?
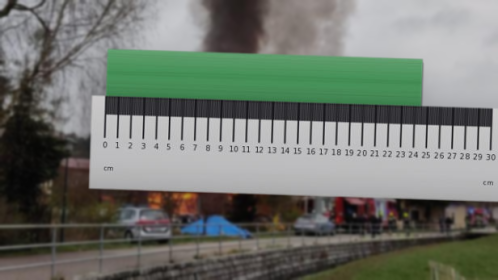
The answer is 24.5 cm
